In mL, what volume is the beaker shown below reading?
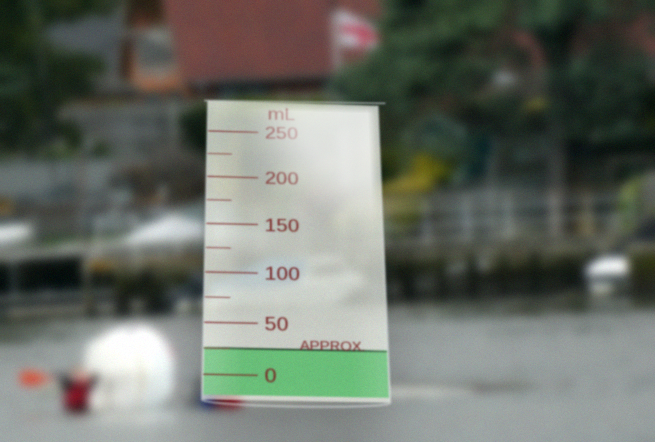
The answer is 25 mL
